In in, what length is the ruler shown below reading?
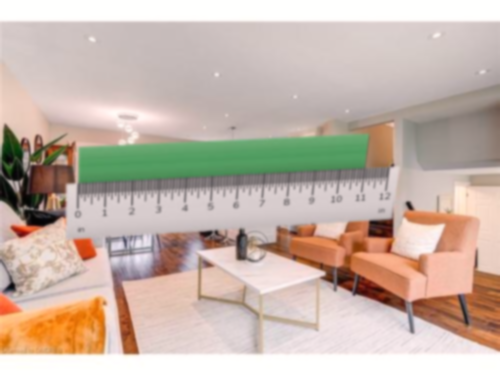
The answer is 11 in
